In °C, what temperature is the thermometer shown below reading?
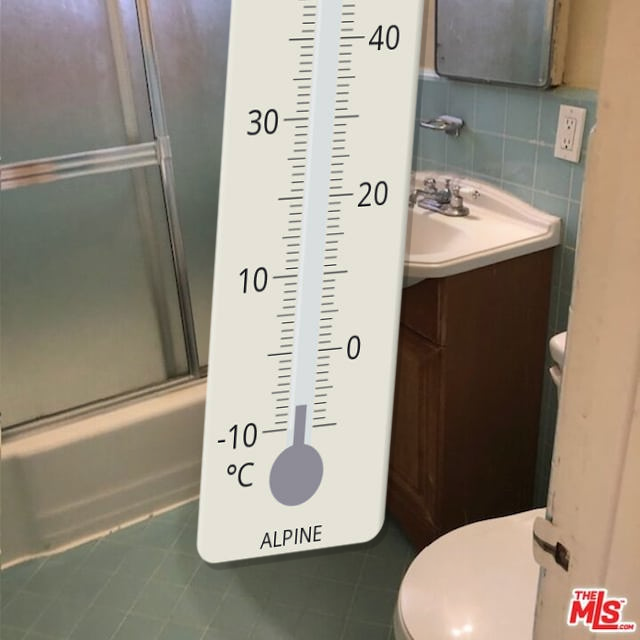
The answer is -7 °C
